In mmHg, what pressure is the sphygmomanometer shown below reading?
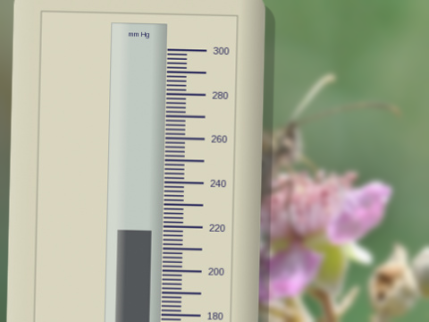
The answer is 218 mmHg
